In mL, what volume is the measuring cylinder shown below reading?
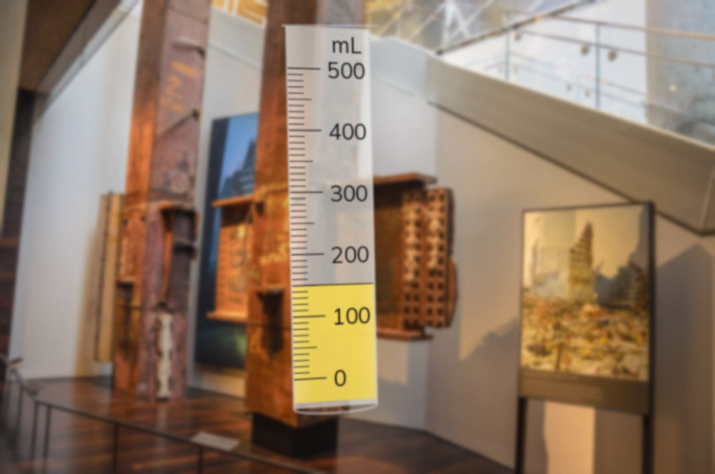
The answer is 150 mL
